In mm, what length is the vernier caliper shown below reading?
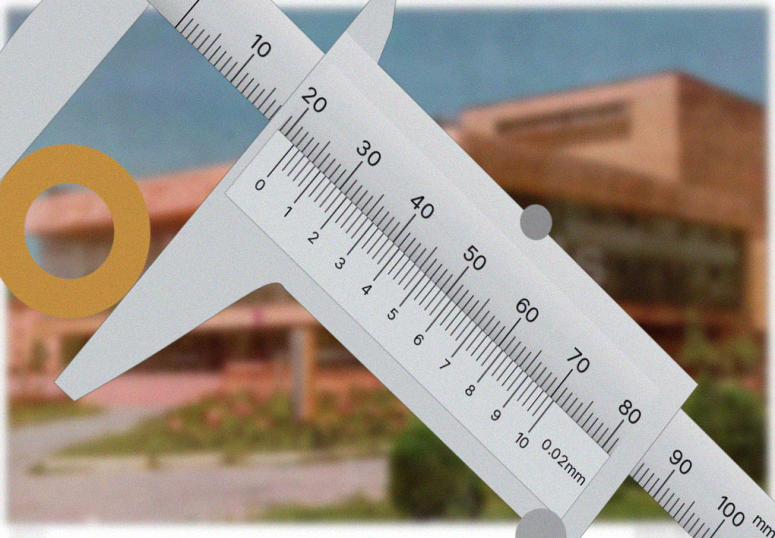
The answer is 21.6 mm
